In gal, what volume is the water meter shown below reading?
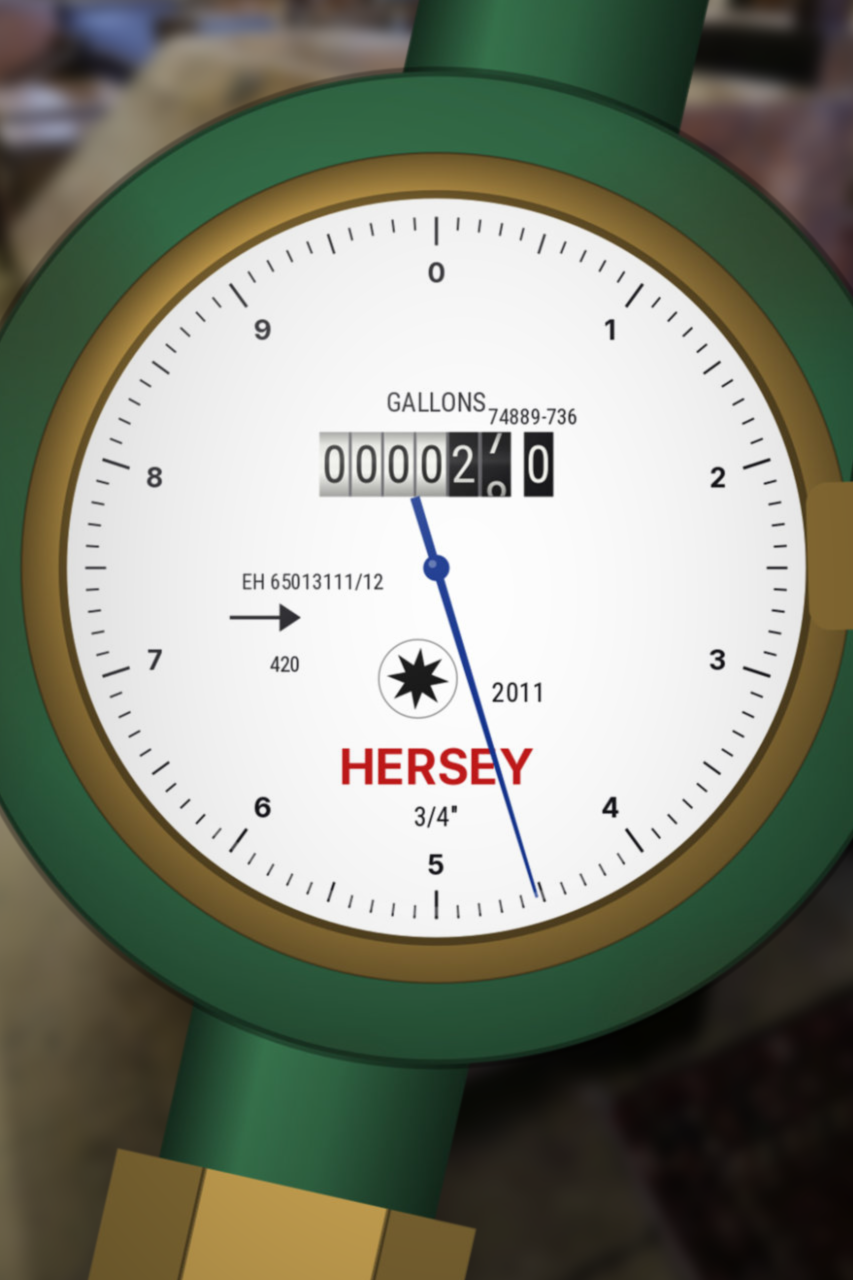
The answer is 274.5 gal
